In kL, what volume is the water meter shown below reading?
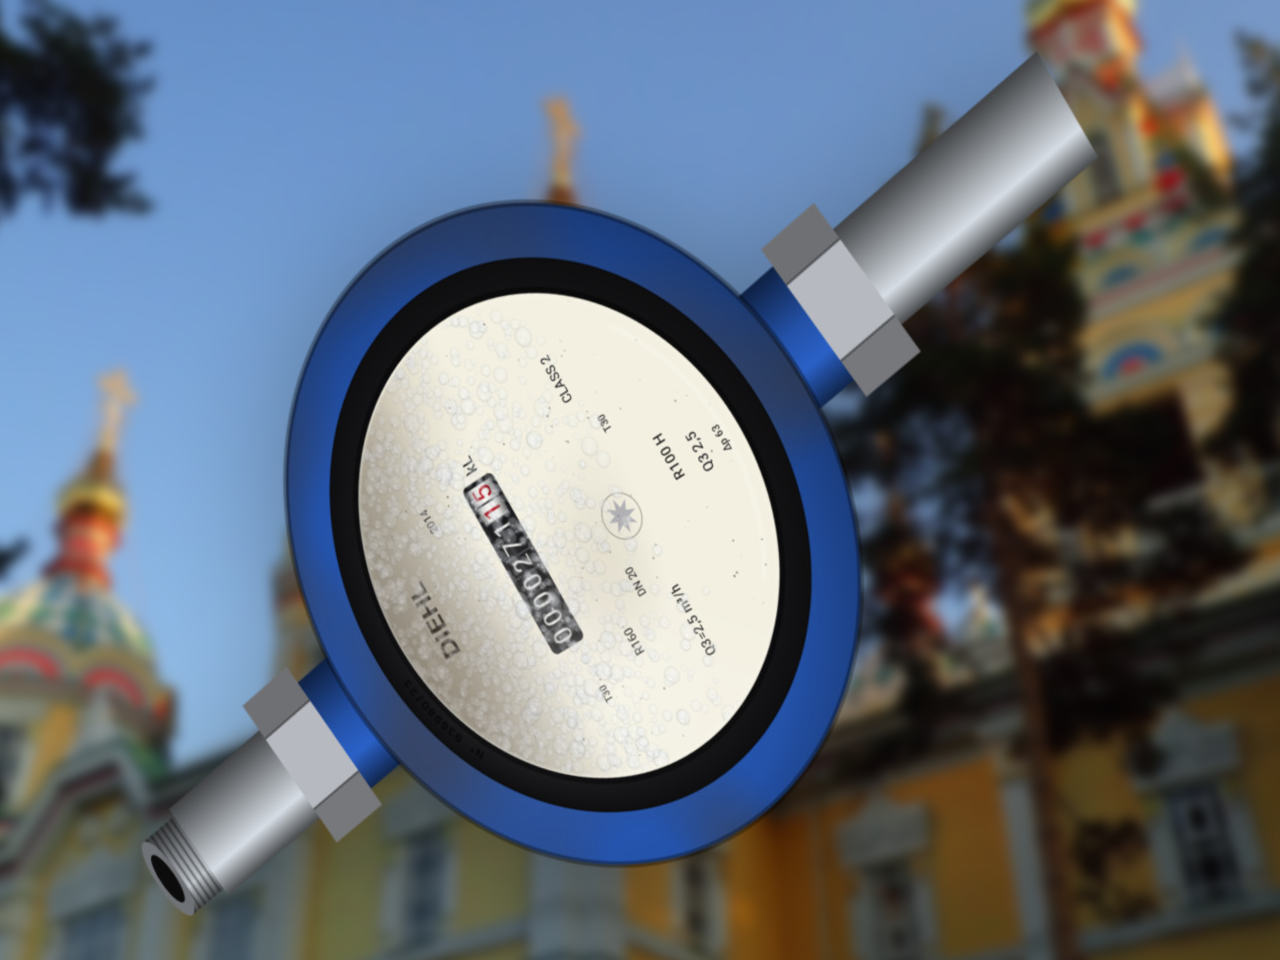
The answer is 271.15 kL
